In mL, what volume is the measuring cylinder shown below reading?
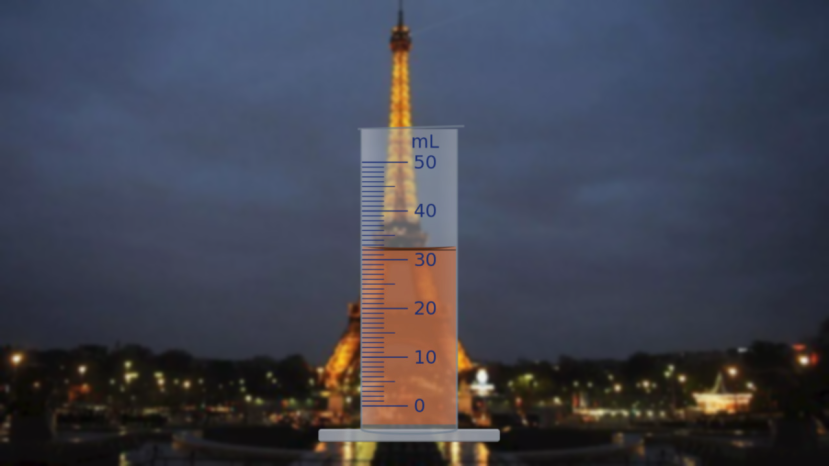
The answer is 32 mL
